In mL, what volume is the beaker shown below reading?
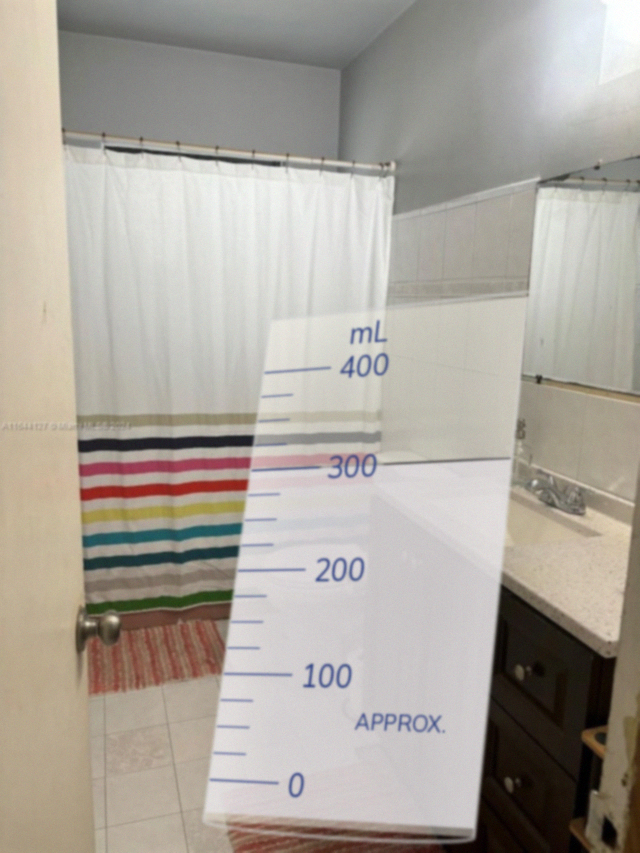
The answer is 300 mL
